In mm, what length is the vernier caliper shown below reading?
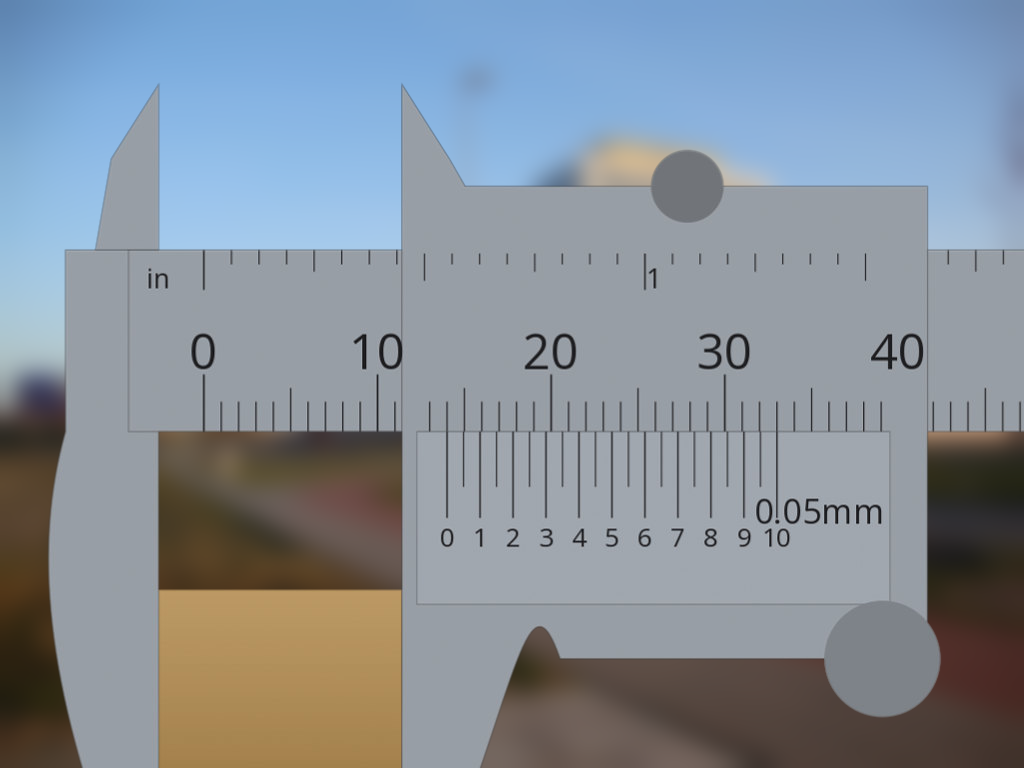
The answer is 14.0 mm
